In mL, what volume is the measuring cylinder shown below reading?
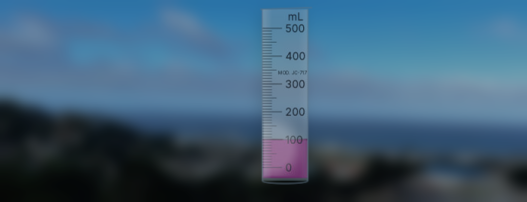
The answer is 100 mL
